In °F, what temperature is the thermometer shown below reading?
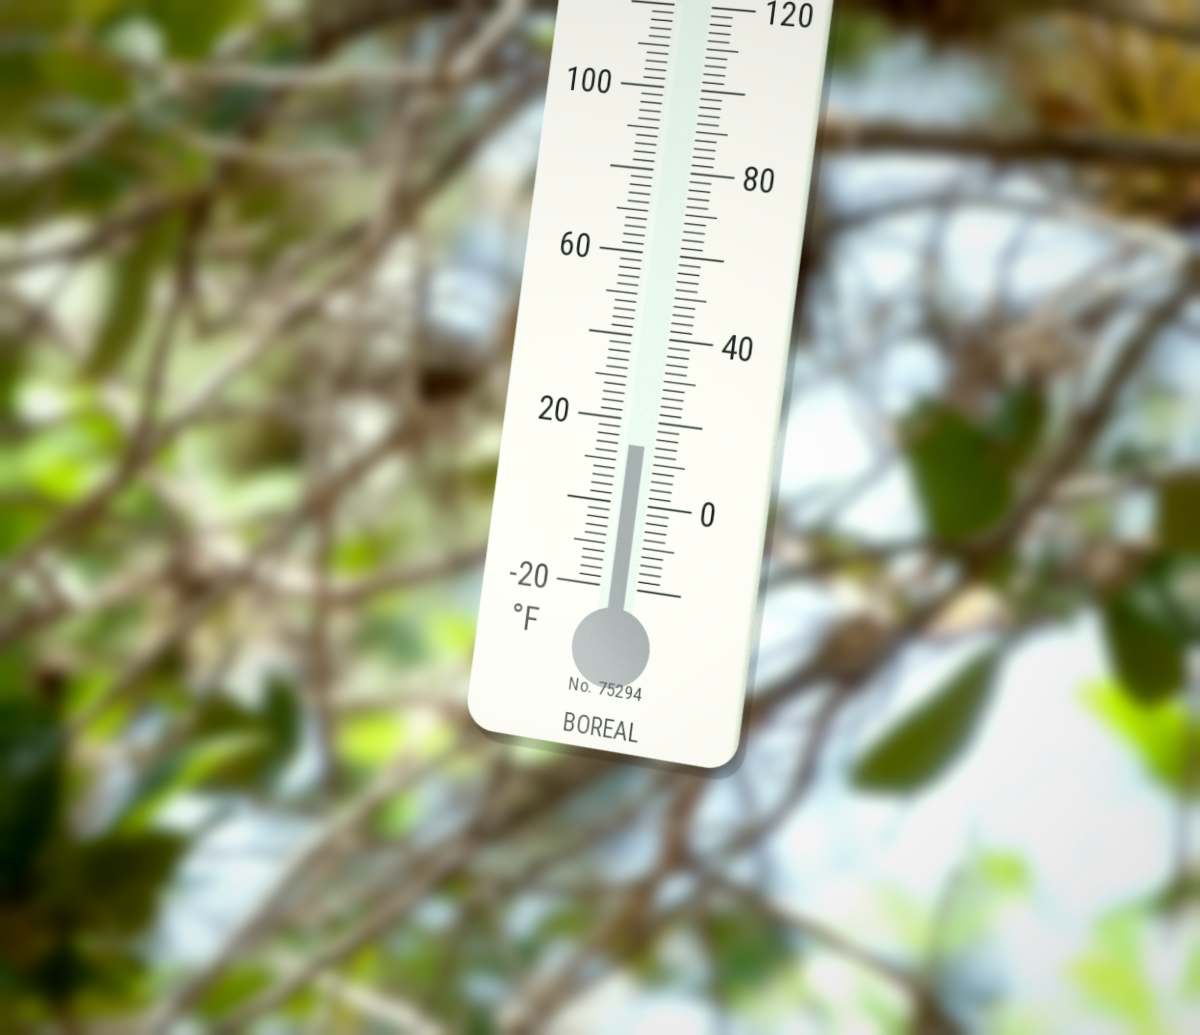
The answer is 14 °F
